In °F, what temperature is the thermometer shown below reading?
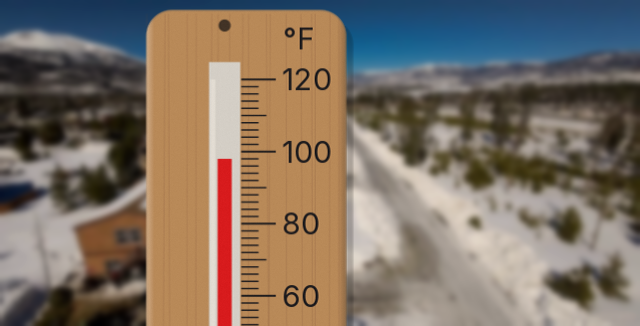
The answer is 98 °F
